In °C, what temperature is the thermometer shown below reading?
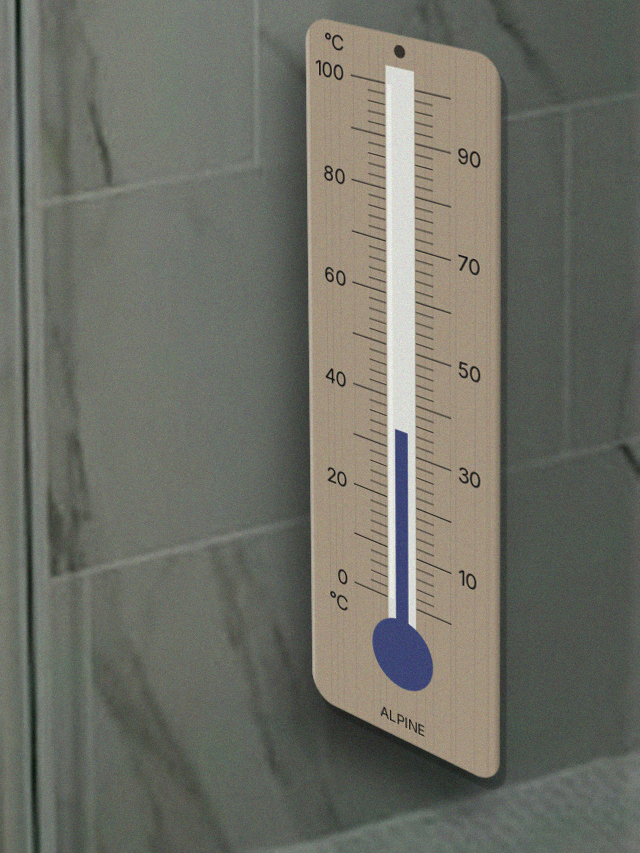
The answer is 34 °C
